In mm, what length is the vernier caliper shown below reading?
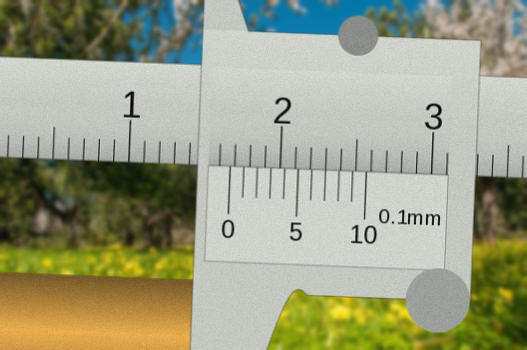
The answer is 16.7 mm
